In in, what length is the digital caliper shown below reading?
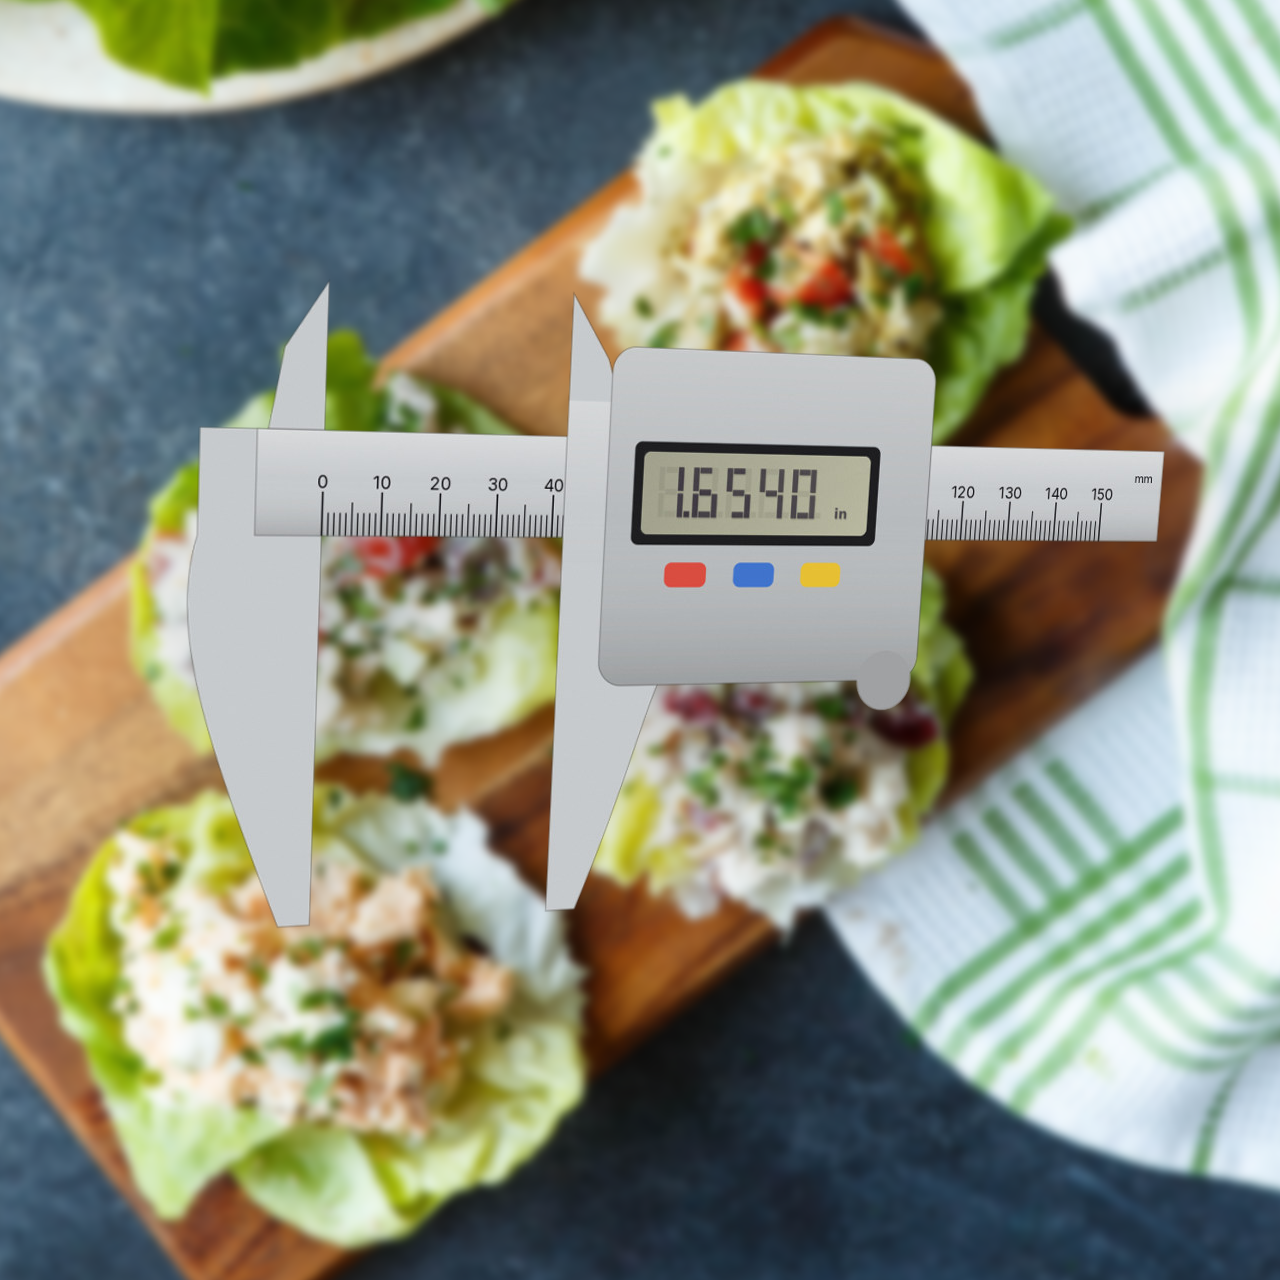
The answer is 1.6540 in
